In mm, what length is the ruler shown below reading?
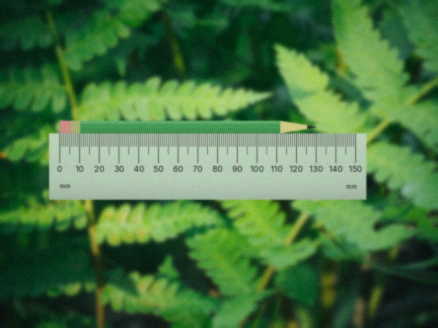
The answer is 130 mm
